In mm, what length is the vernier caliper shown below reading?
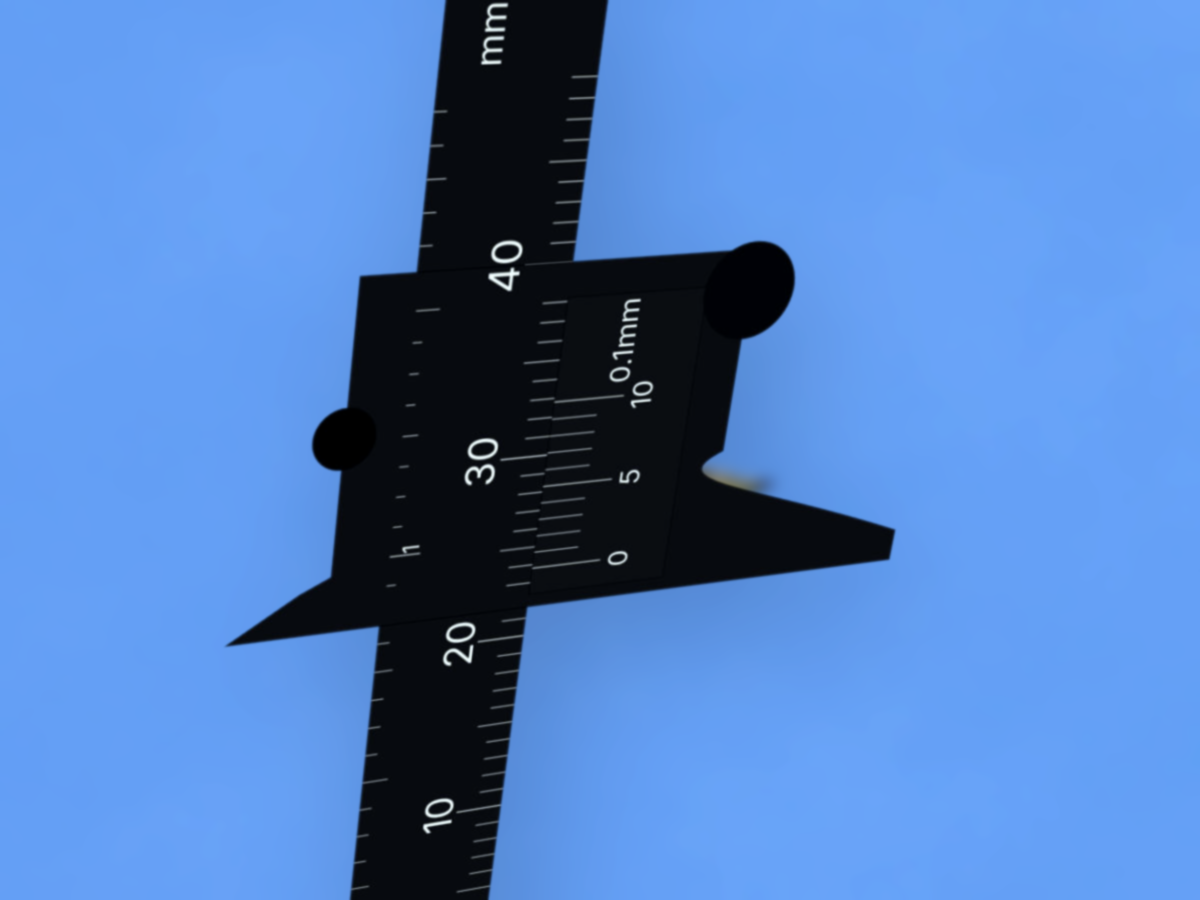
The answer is 23.8 mm
